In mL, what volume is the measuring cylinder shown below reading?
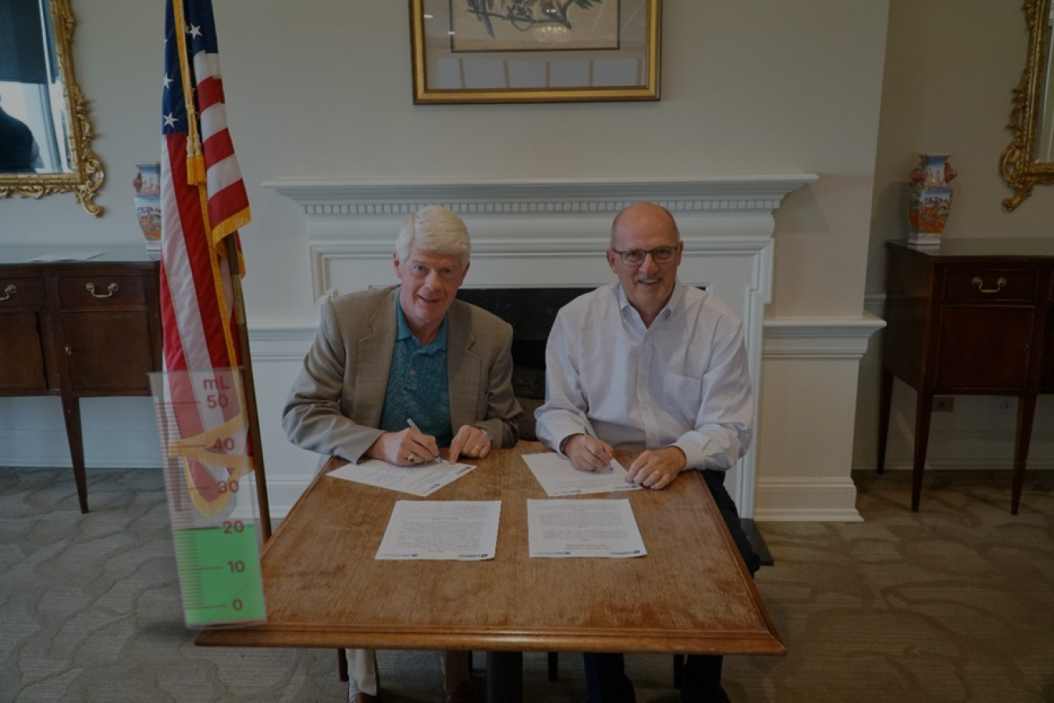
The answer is 20 mL
